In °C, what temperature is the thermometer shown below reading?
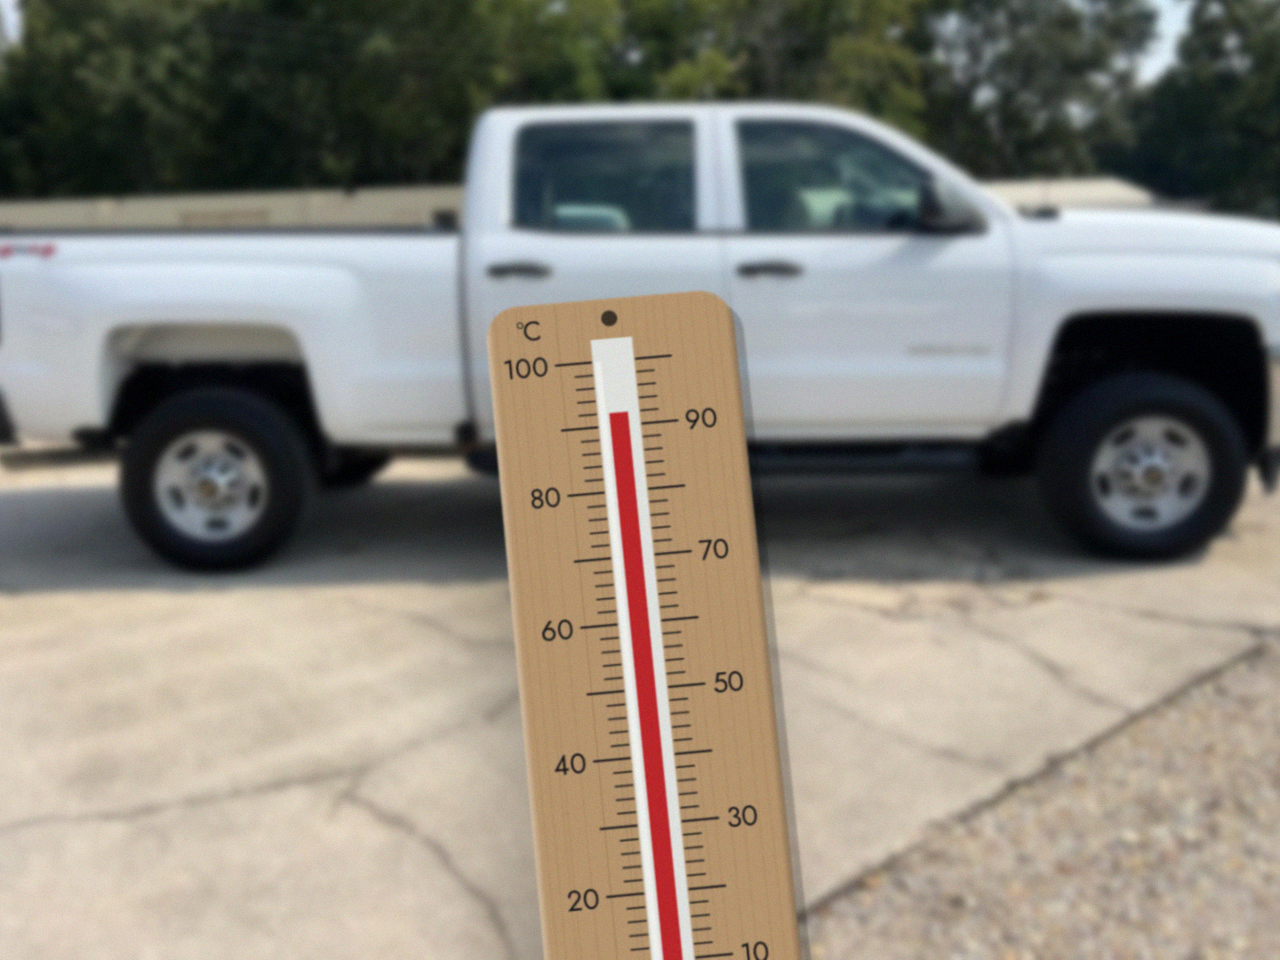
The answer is 92 °C
